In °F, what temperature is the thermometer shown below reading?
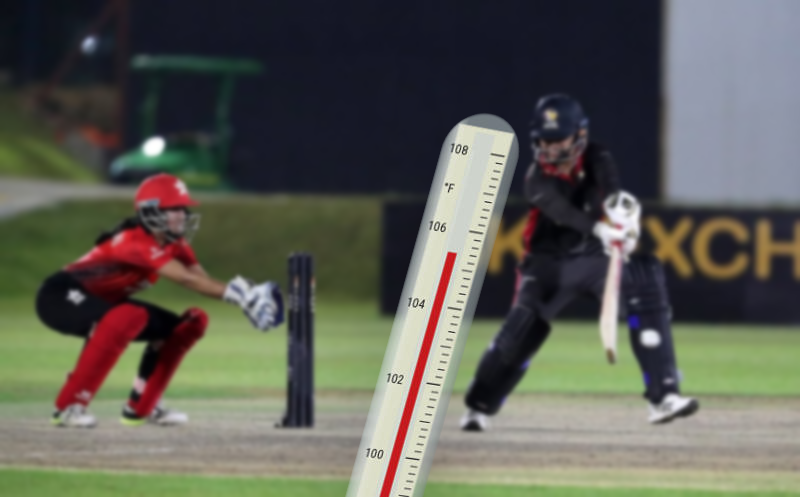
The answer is 105.4 °F
